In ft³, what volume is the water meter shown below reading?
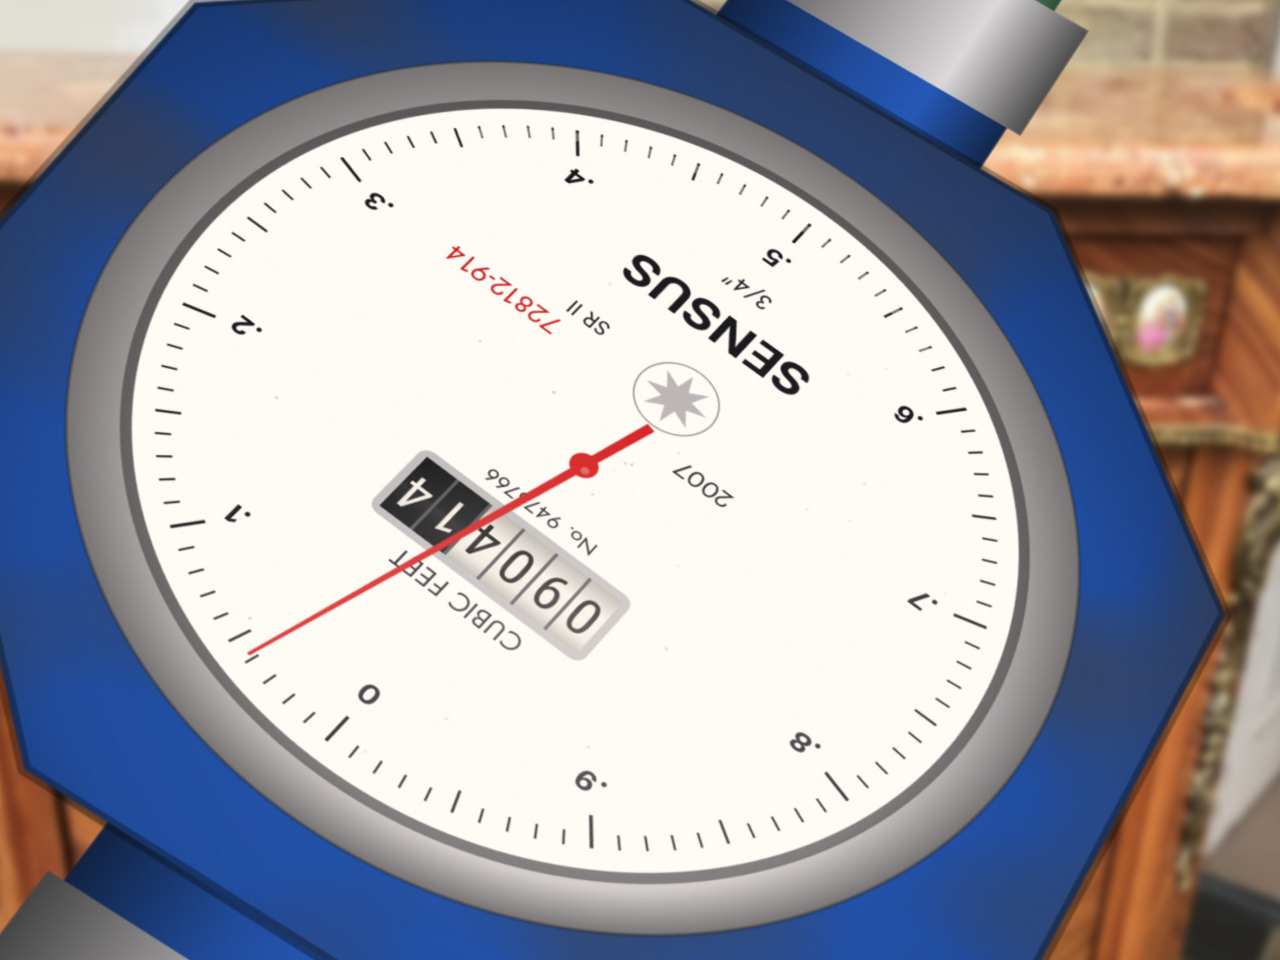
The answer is 90414.04 ft³
